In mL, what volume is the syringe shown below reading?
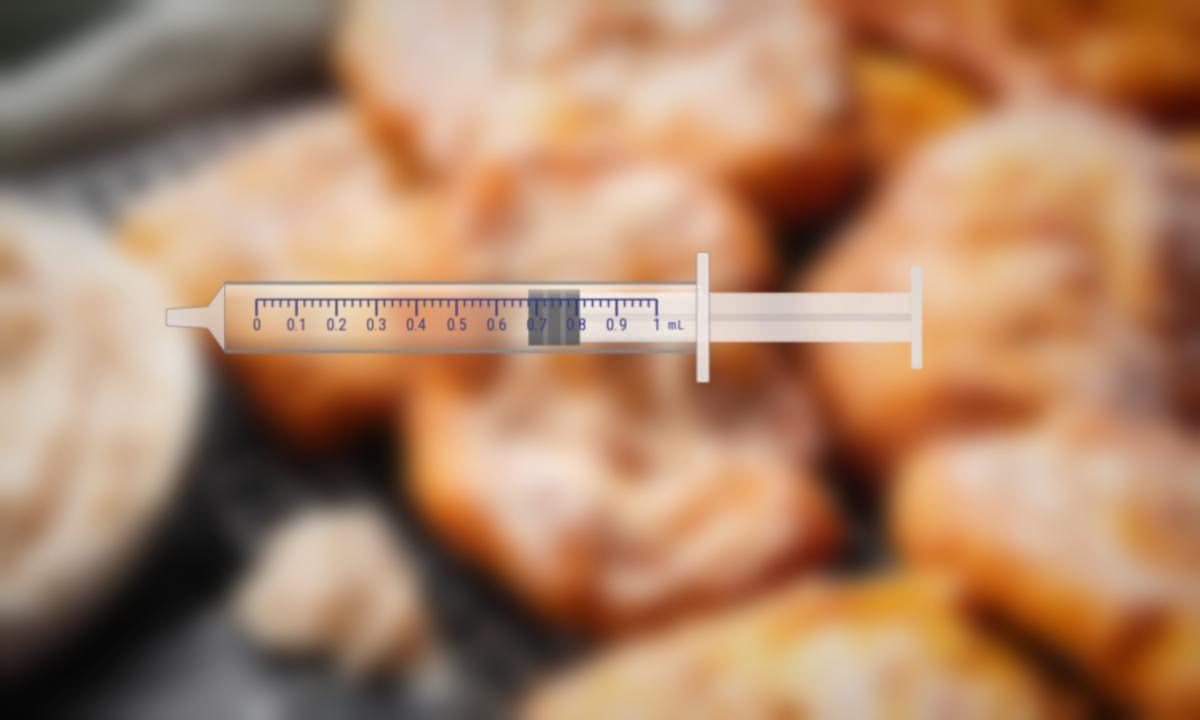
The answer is 0.68 mL
